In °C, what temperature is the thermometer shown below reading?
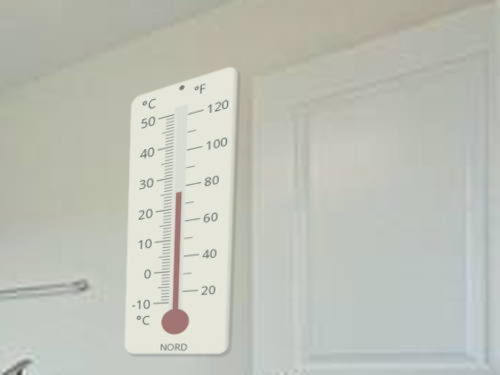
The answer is 25 °C
